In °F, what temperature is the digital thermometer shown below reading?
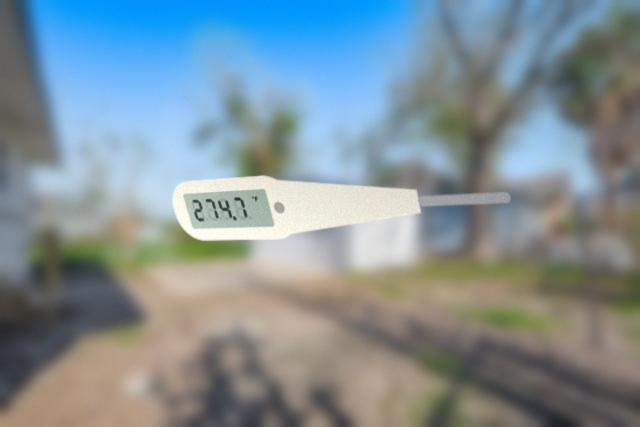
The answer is 274.7 °F
